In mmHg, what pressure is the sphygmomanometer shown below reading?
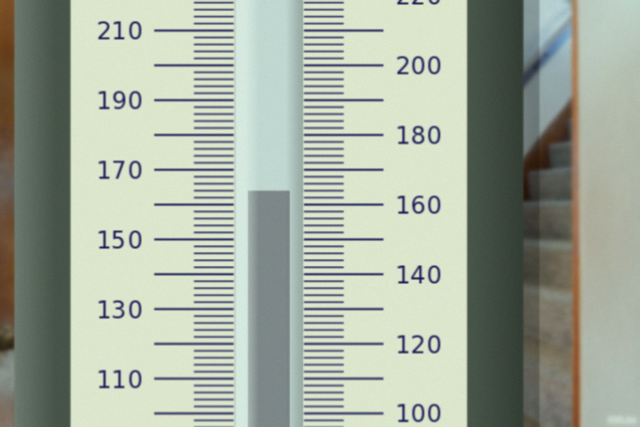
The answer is 164 mmHg
